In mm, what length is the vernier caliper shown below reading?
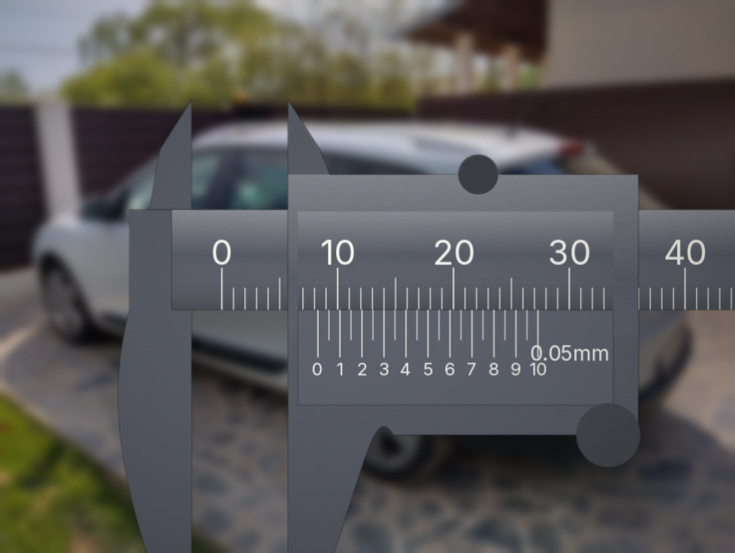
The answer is 8.3 mm
